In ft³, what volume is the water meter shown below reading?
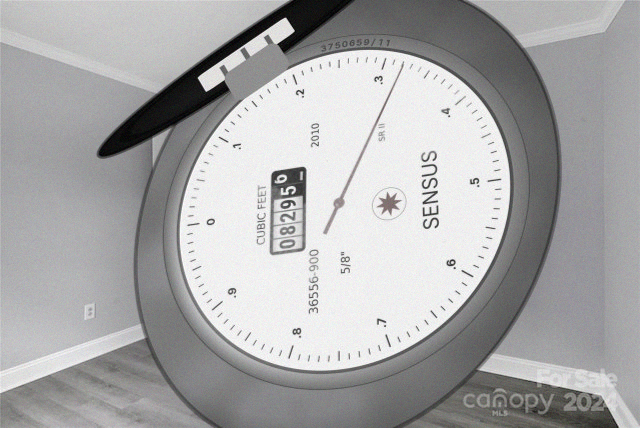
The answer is 82956.32 ft³
